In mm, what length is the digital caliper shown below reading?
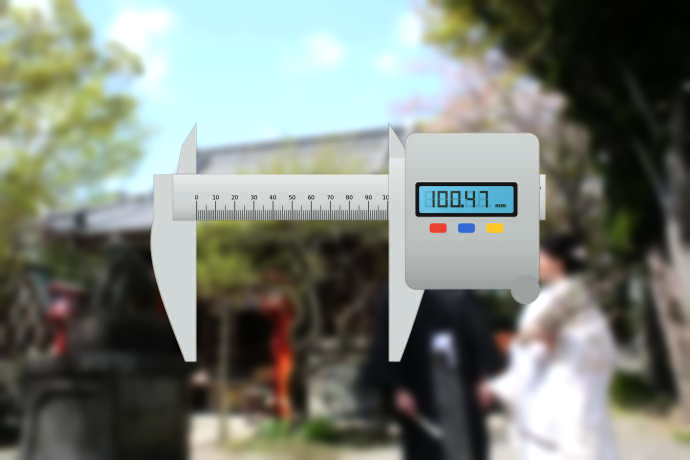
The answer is 100.47 mm
